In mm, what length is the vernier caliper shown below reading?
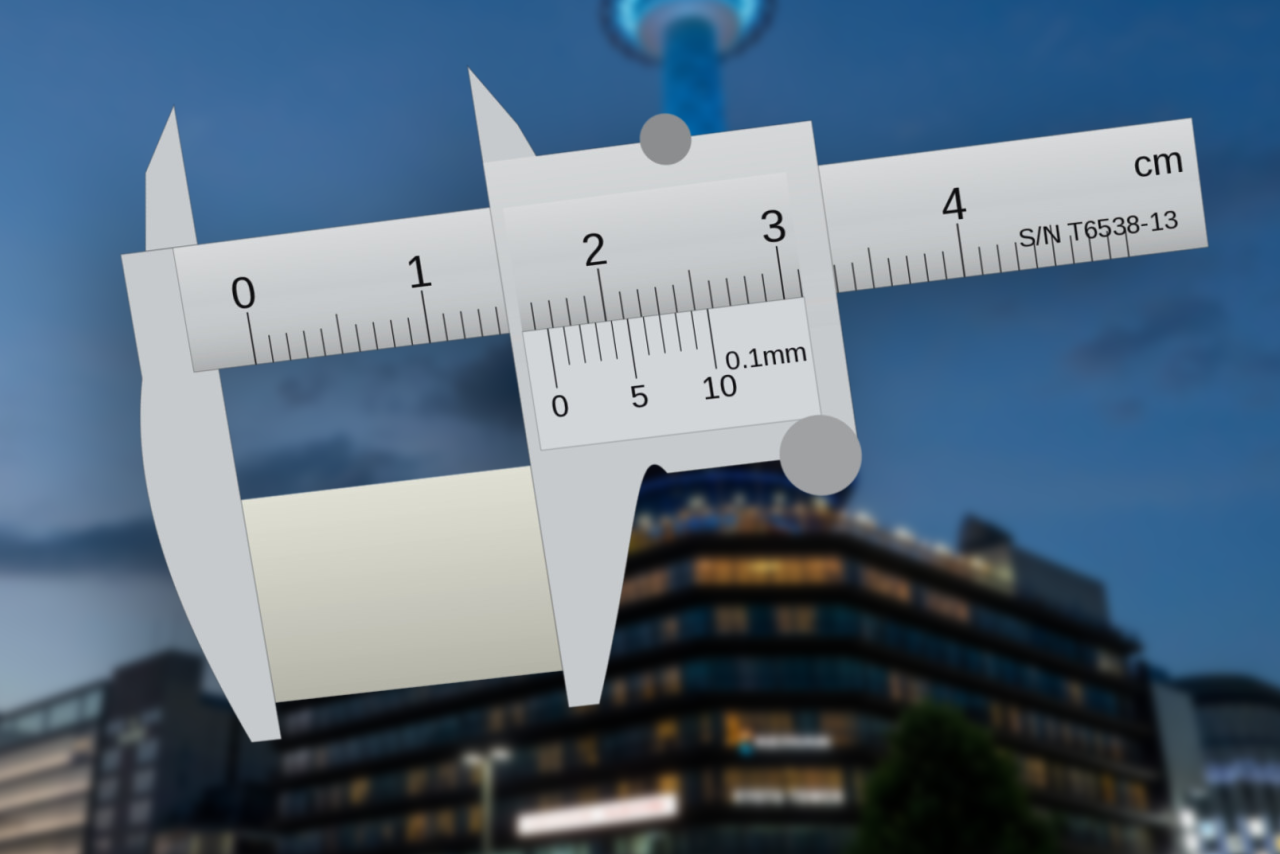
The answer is 16.7 mm
